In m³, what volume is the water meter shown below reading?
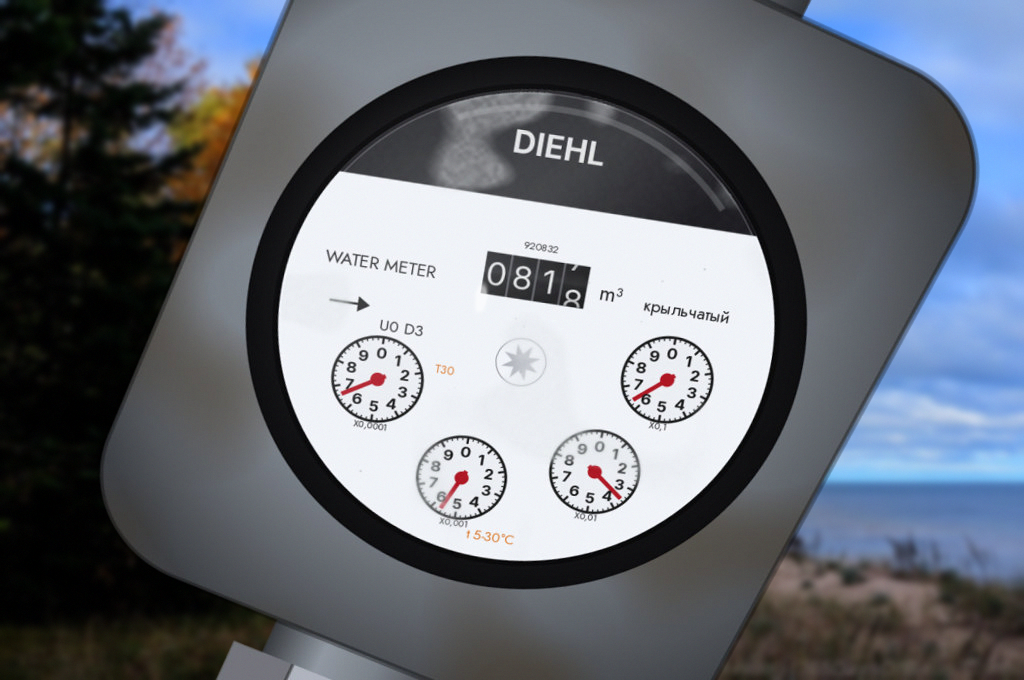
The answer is 817.6356 m³
